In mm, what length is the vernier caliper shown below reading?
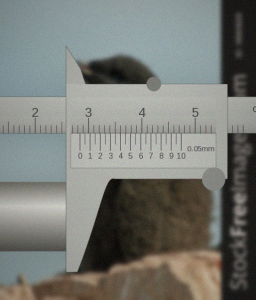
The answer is 28.4 mm
